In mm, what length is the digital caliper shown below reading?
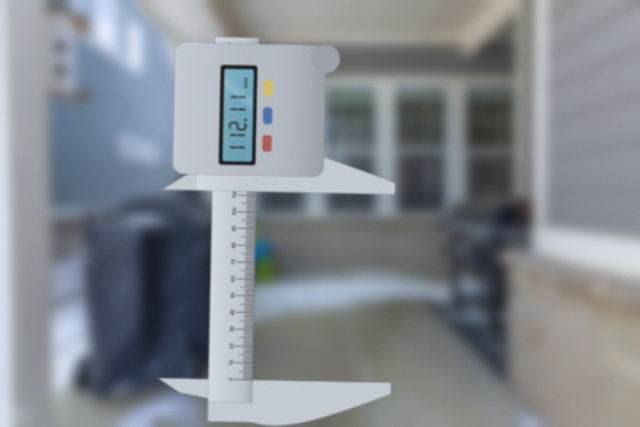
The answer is 112.11 mm
